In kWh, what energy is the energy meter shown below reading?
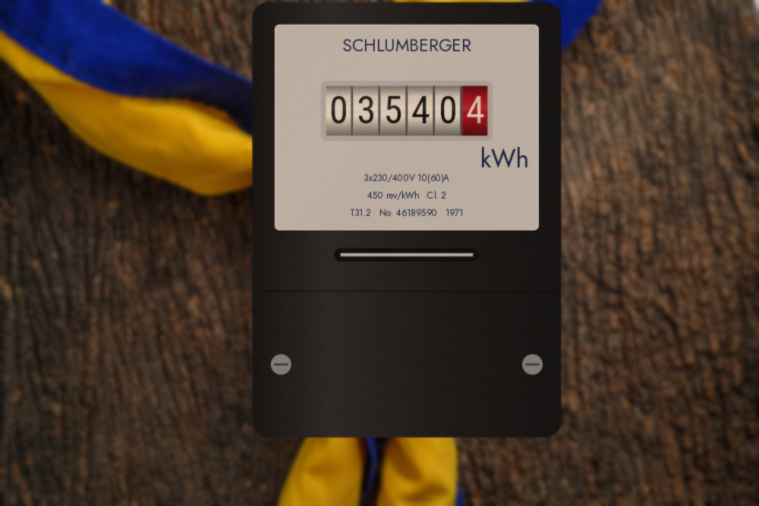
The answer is 3540.4 kWh
